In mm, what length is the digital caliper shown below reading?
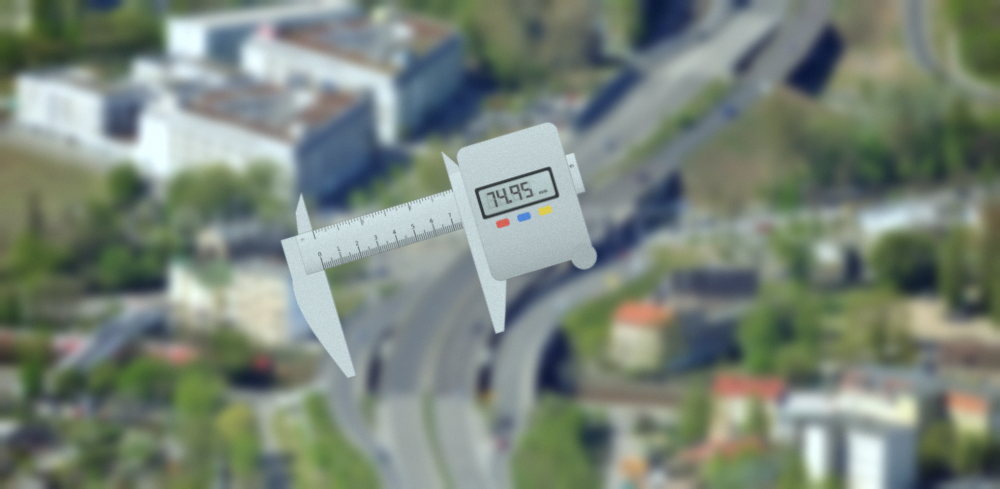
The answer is 74.95 mm
